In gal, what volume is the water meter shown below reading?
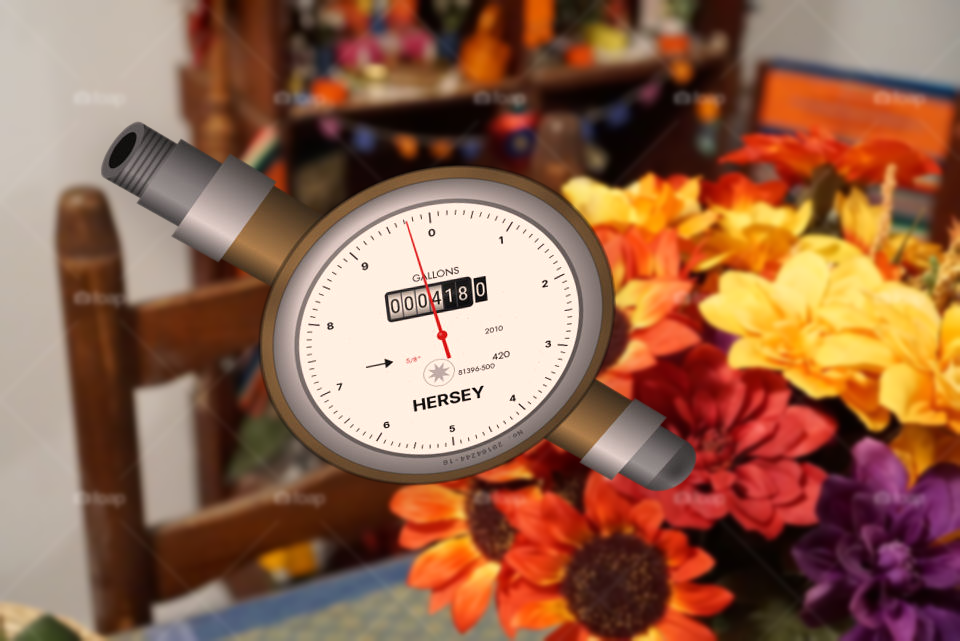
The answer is 4179.7 gal
